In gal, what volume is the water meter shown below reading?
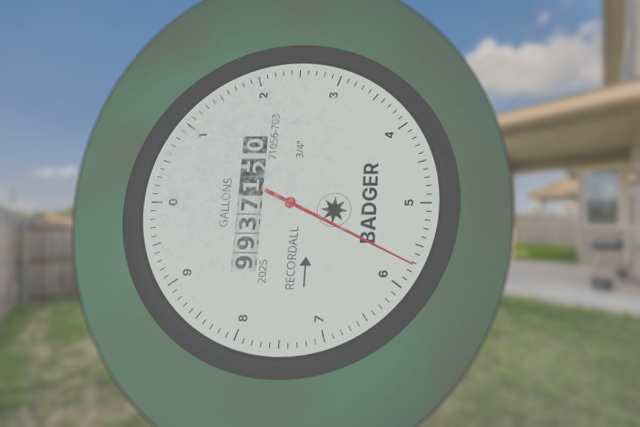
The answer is 9937115.7 gal
